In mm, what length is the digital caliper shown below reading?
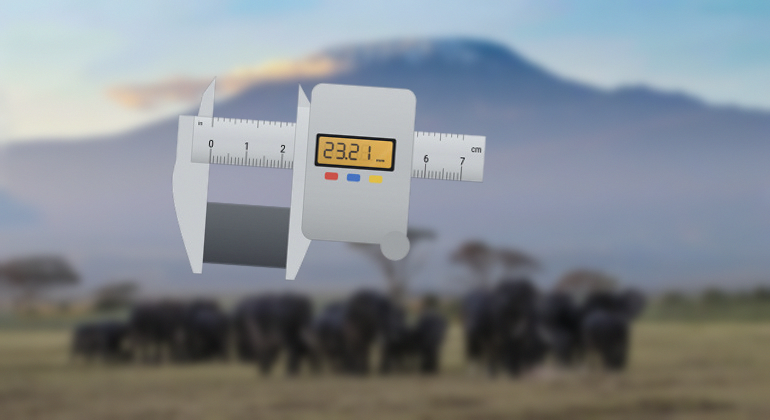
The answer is 23.21 mm
